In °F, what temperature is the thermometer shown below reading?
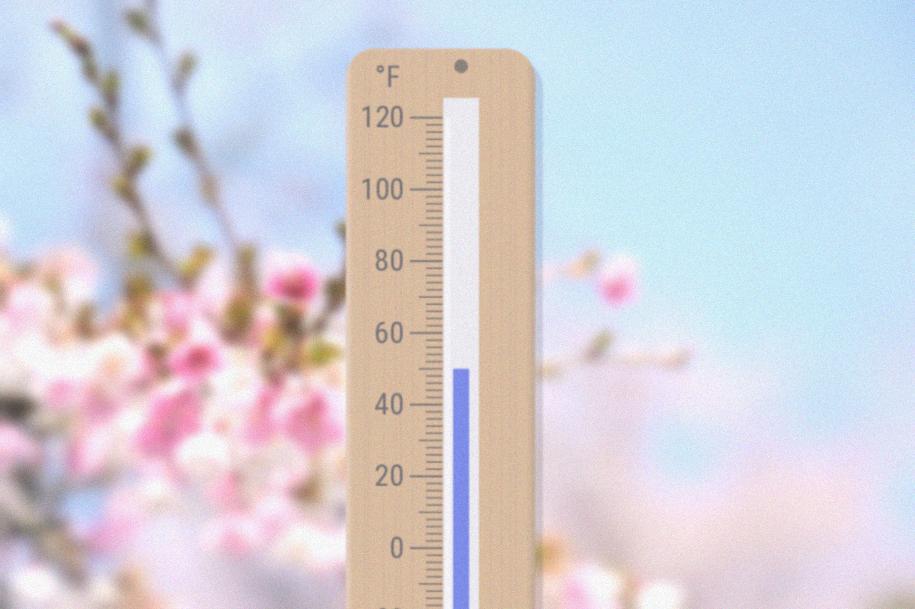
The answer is 50 °F
